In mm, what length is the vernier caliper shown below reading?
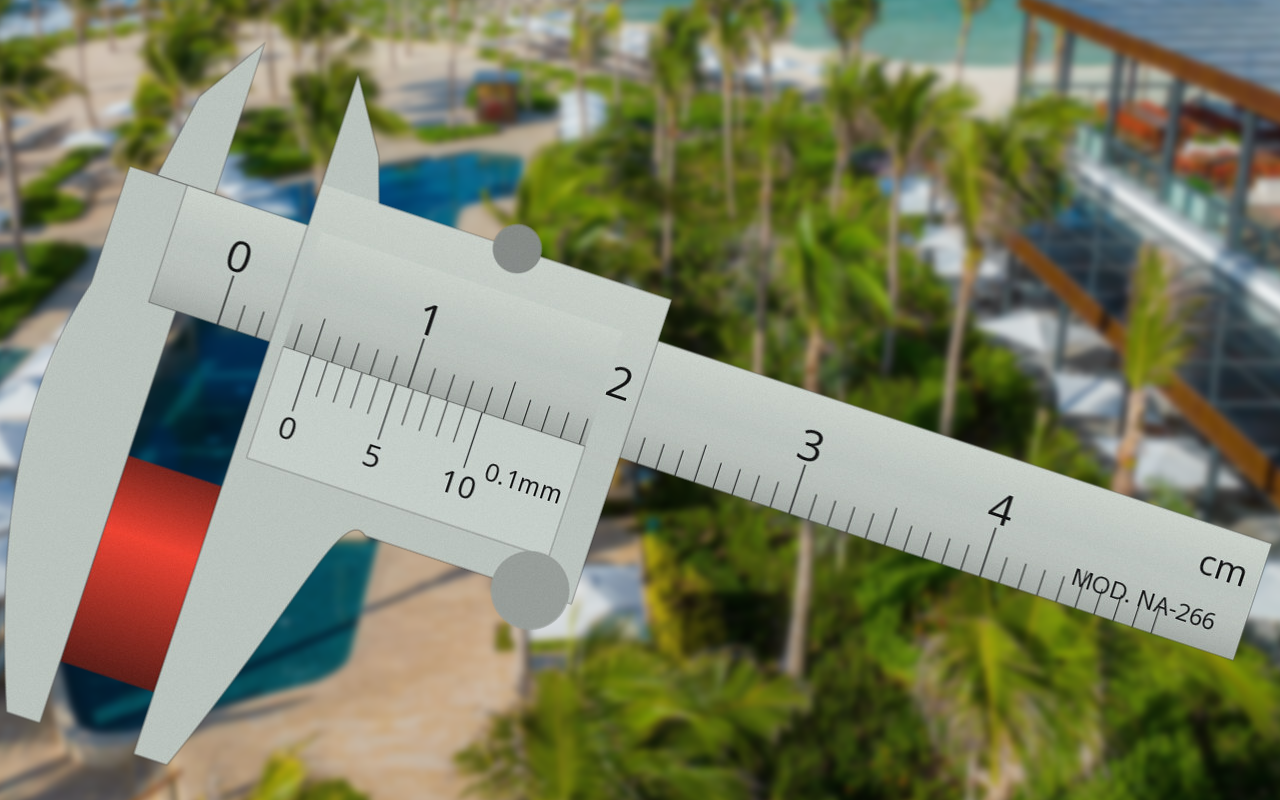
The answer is 4.9 mm
